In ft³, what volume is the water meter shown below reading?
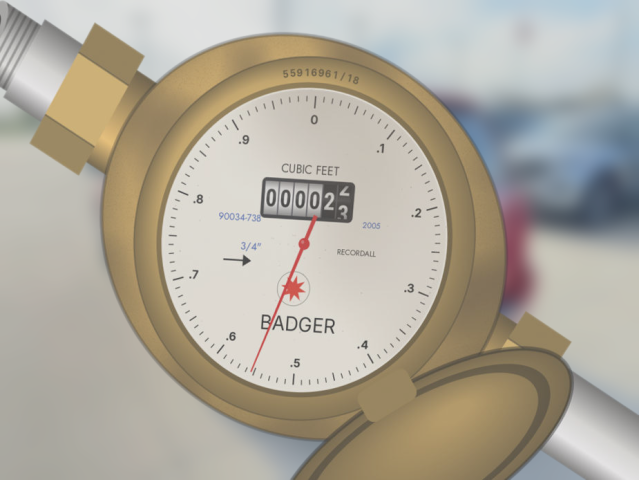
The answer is 22.55 ft³
